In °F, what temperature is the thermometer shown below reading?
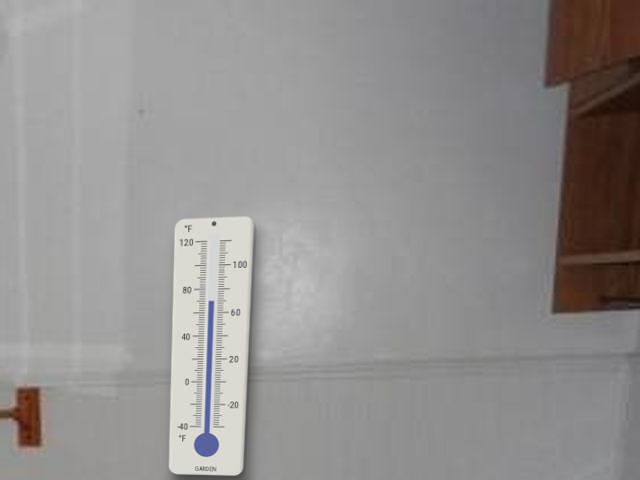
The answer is 70 °F
